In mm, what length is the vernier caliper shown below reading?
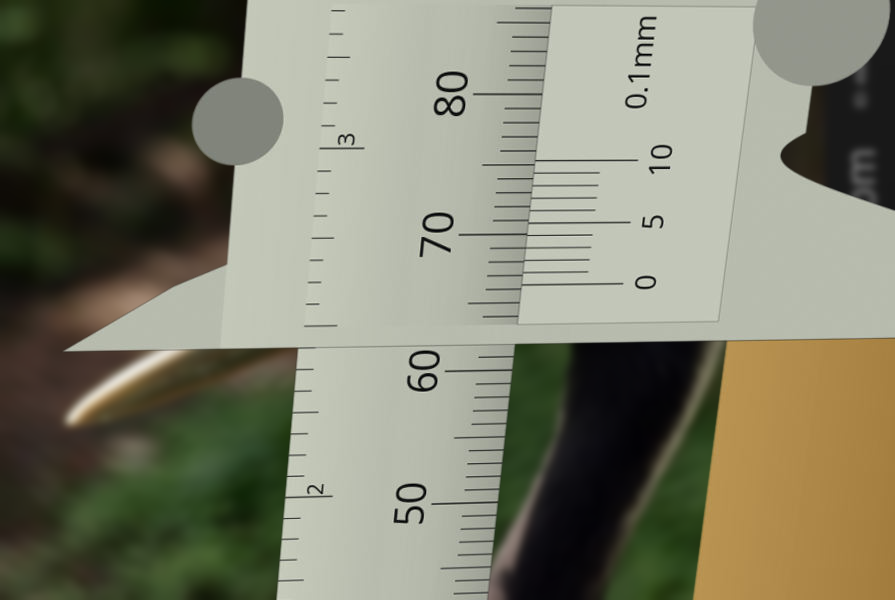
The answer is 66.3 mm
